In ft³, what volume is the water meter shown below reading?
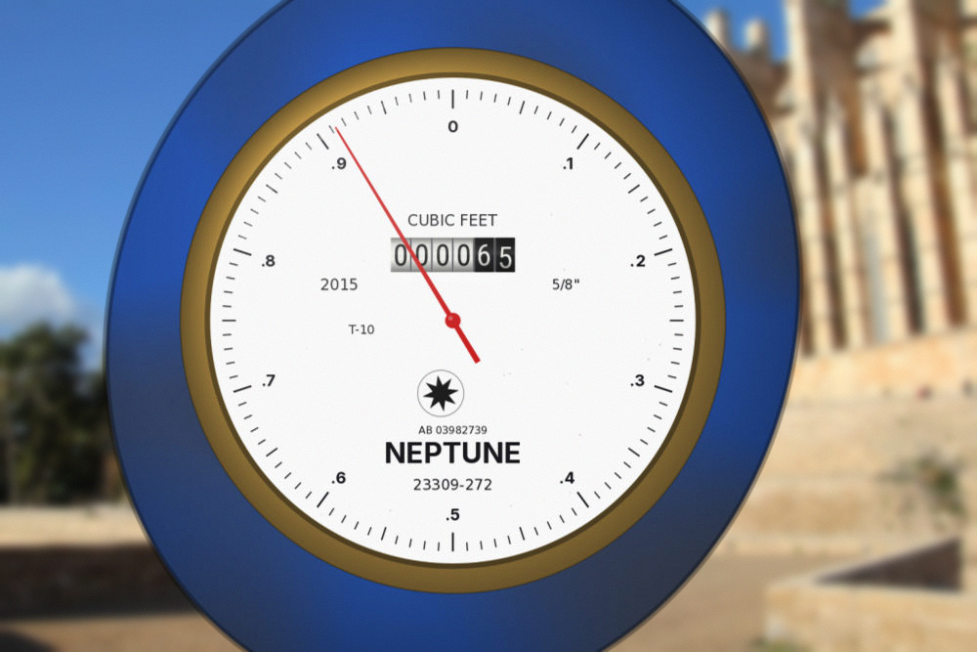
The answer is 64.91 ft³
